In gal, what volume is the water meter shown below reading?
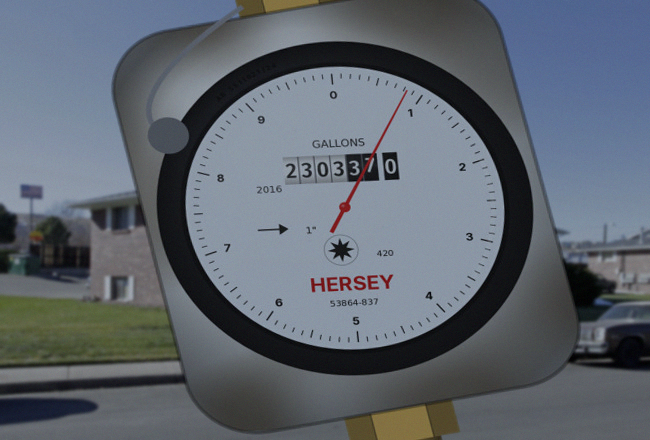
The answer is 2303370.8 gal
